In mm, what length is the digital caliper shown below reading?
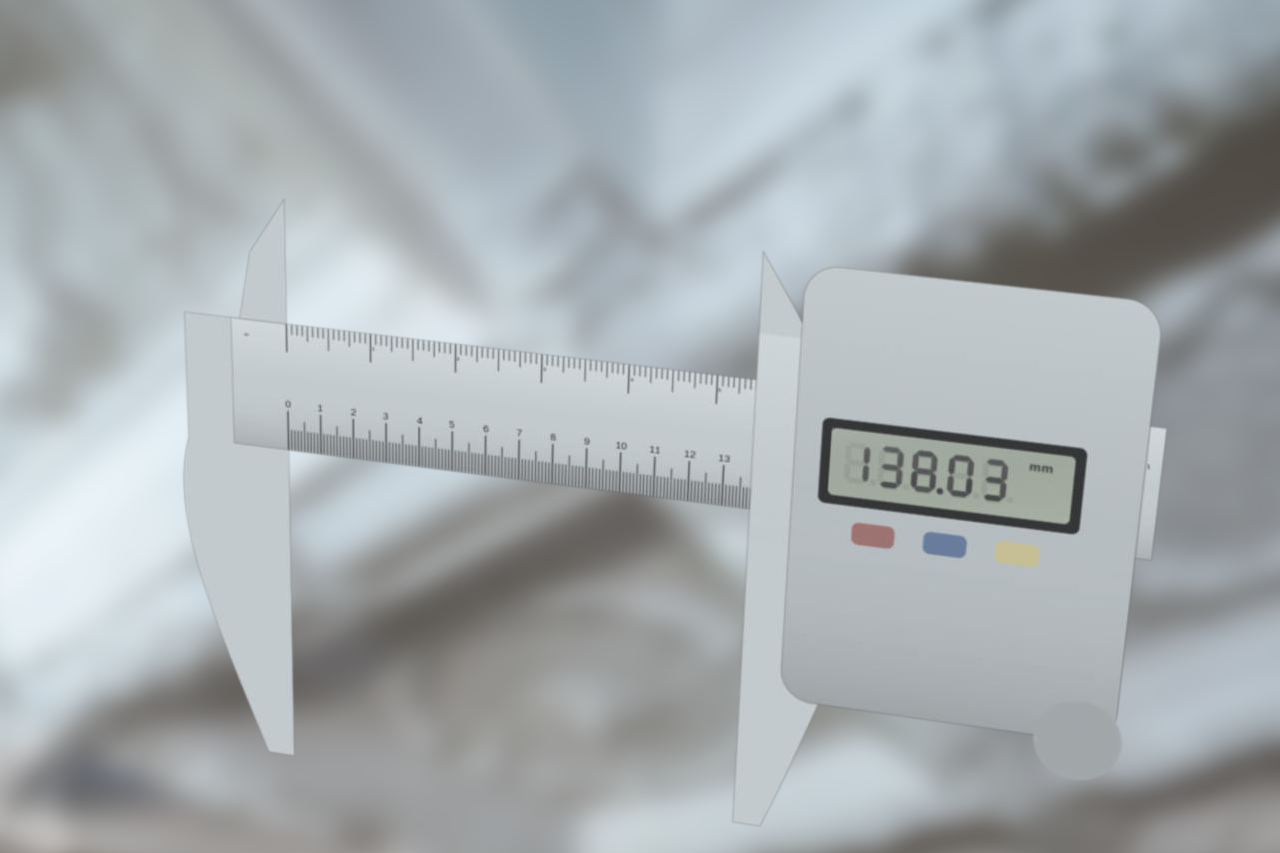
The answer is 138.03 mm
